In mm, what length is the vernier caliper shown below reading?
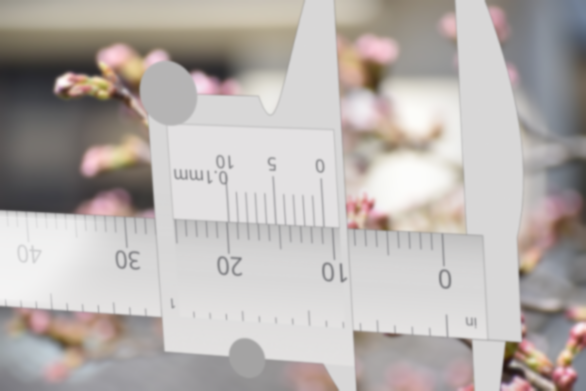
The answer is 10.8 mm
